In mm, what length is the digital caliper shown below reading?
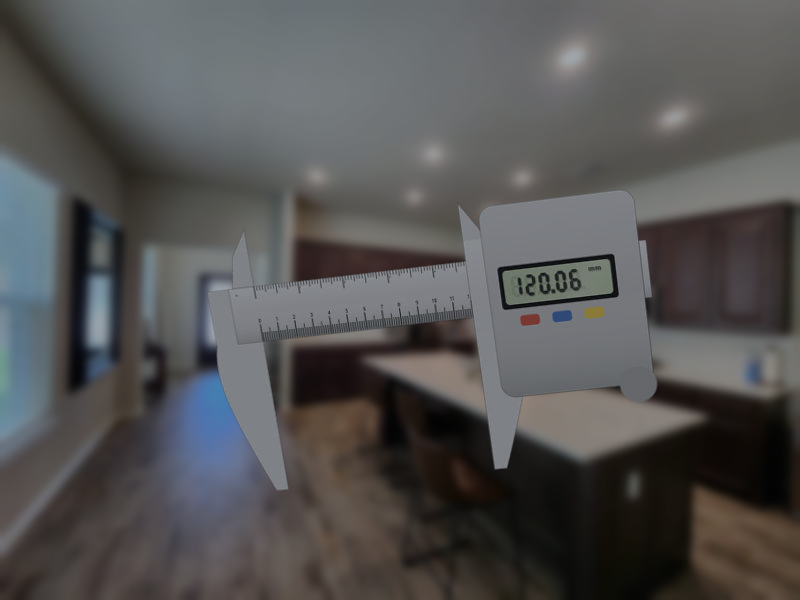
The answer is 120.06 mm
